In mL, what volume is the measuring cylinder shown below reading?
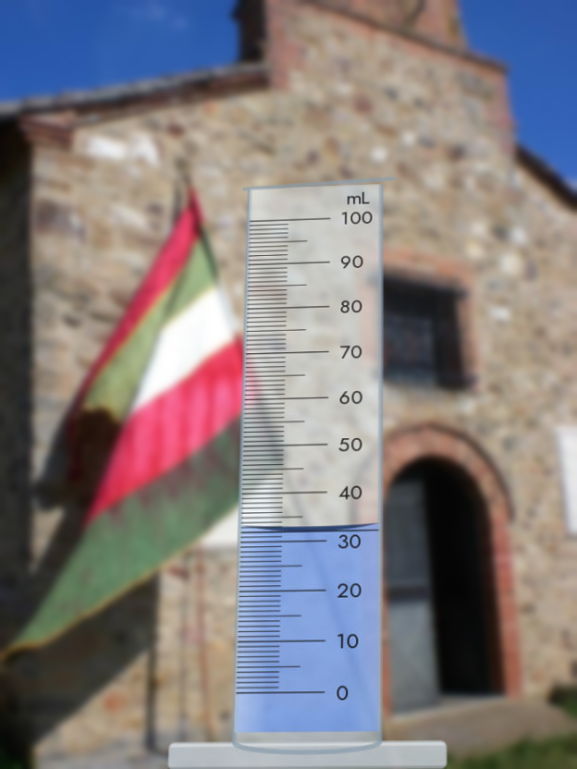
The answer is 32 mL
